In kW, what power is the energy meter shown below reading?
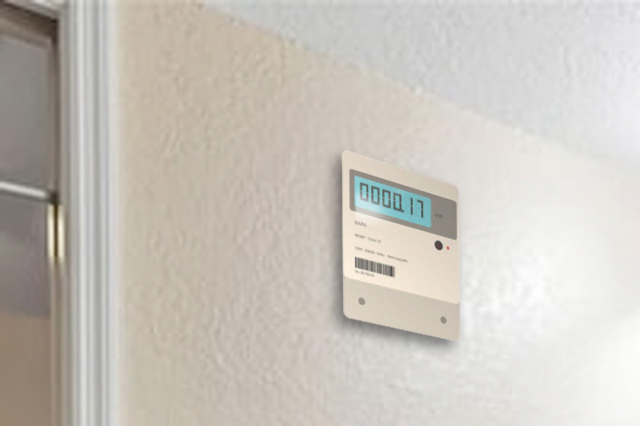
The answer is 0.17 kW
